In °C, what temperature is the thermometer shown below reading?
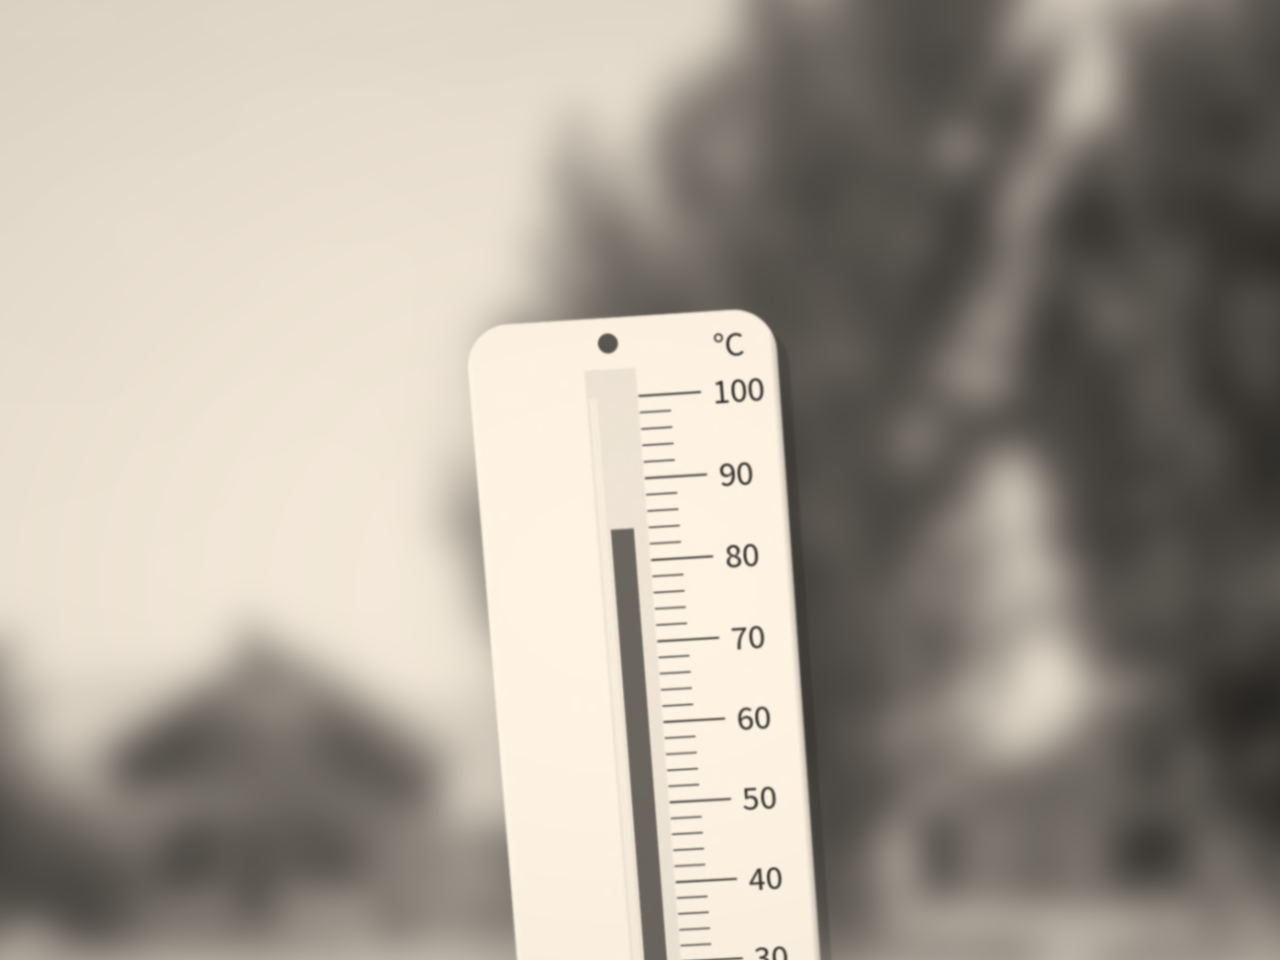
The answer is 84 °C
